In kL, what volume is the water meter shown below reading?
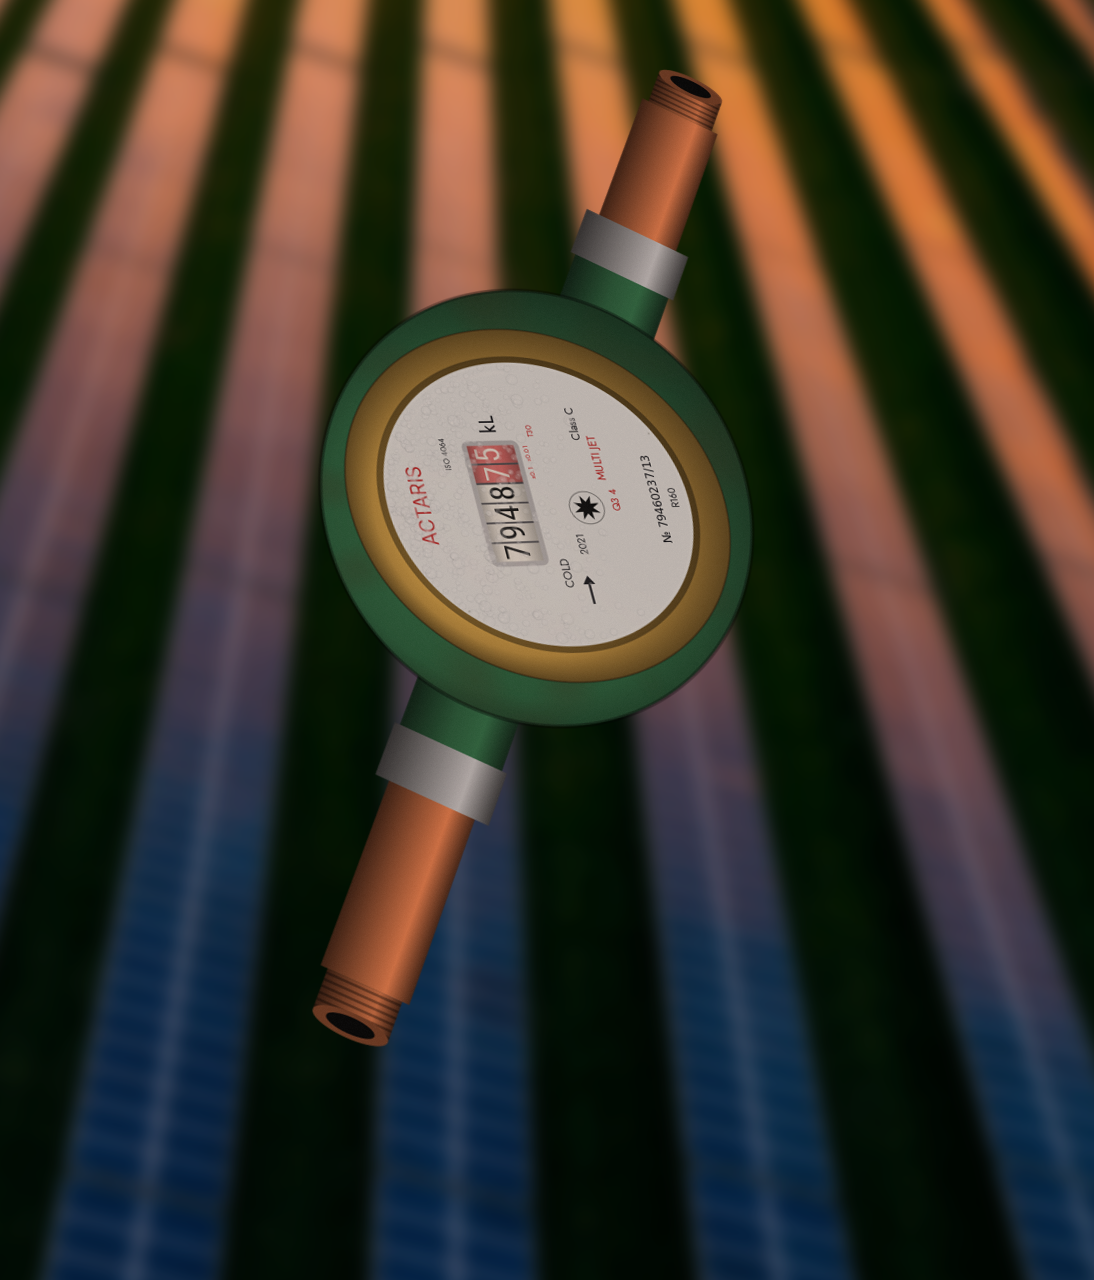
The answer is 7948.75 kL
